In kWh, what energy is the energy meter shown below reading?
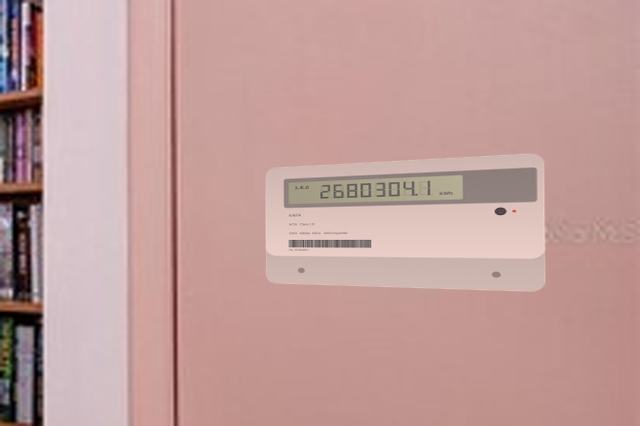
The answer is 2680304.1 kWh
